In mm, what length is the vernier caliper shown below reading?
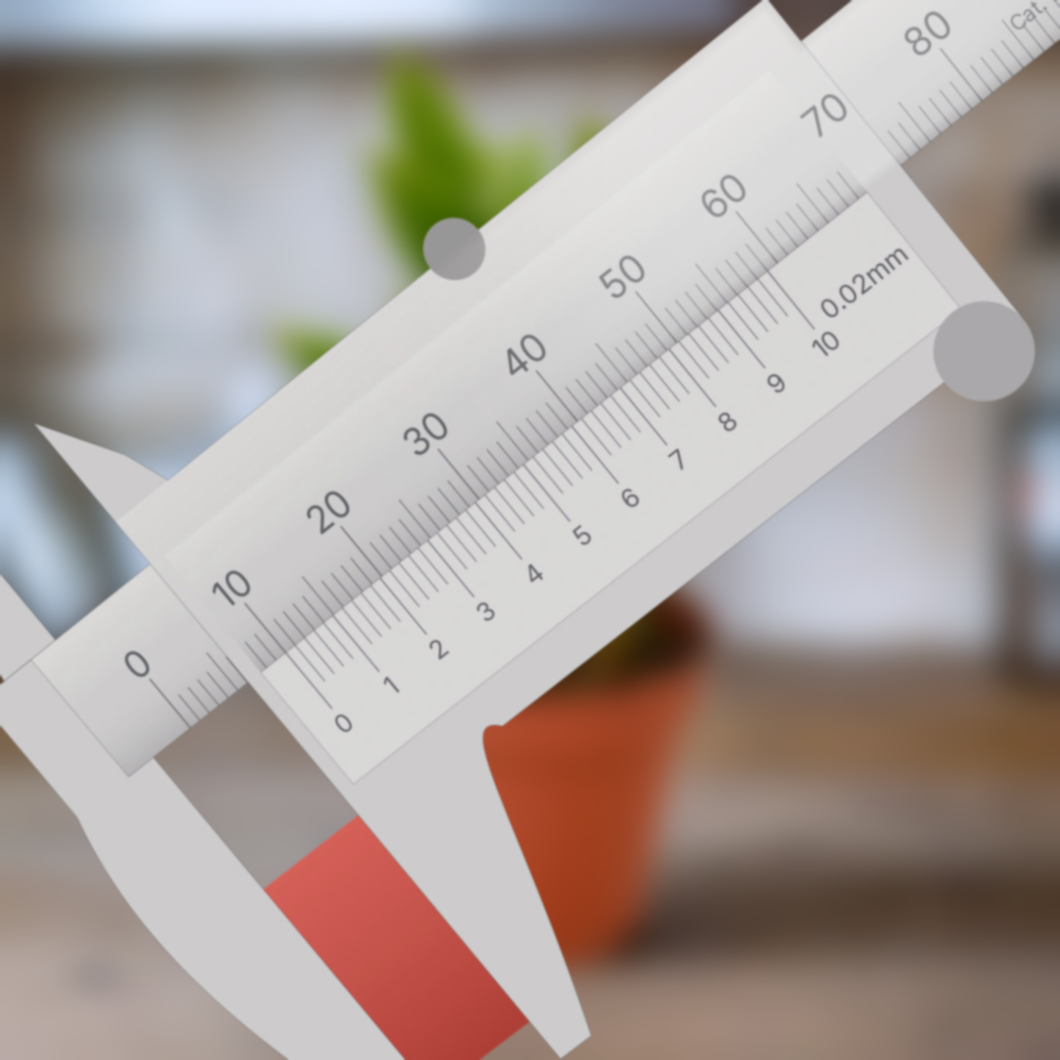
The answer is 10.0 mm
